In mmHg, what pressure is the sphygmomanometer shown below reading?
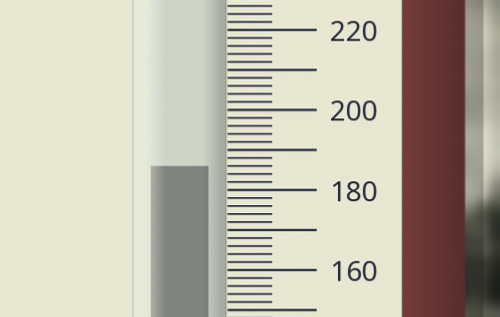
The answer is 186 mmHg
